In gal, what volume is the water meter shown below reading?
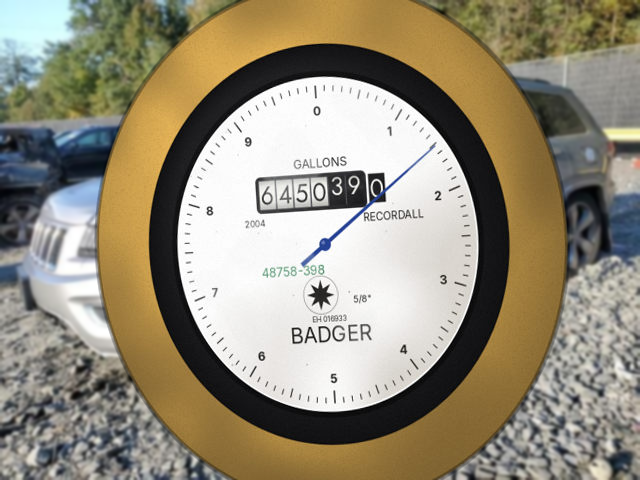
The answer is 6450391.5 gal
